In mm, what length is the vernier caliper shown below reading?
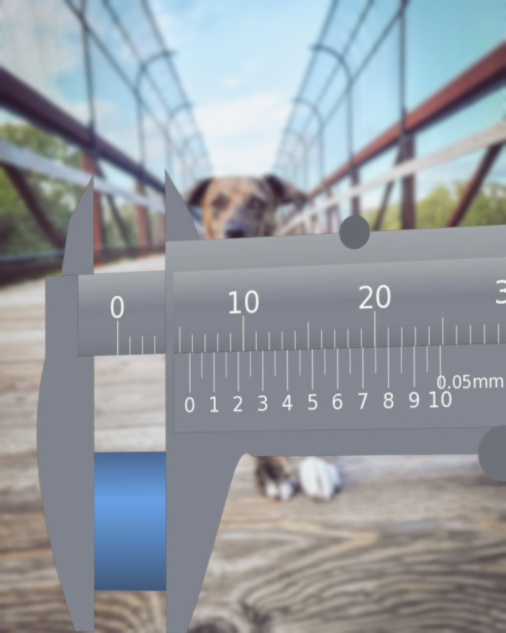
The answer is 5.8 mm
